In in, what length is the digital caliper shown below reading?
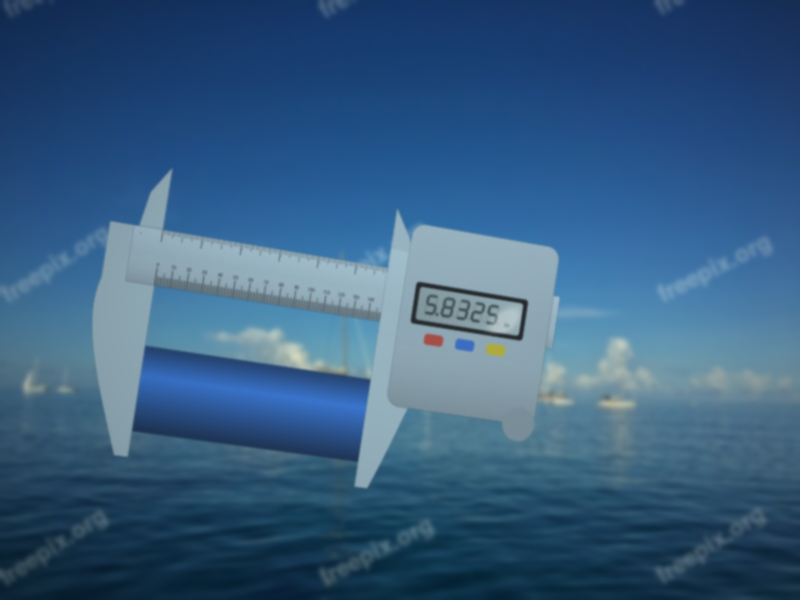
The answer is 5.8325 in
